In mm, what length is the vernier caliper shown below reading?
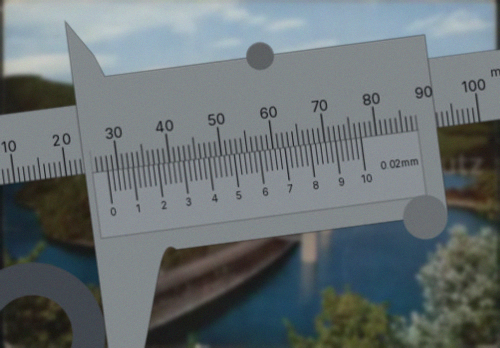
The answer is 28.0 mm
